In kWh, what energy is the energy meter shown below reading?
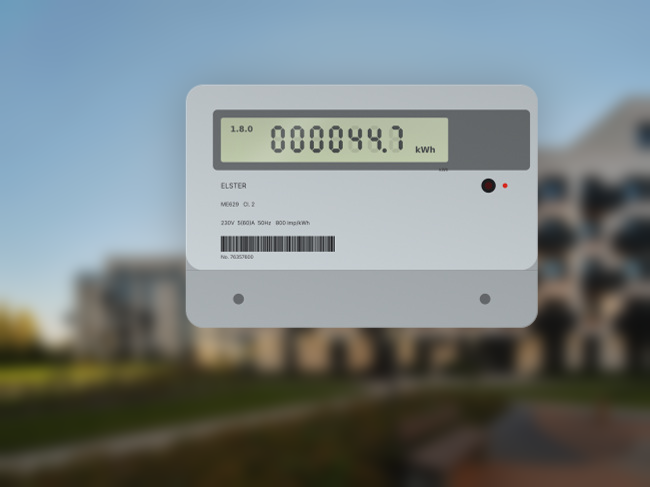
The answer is 44.7 kWh
